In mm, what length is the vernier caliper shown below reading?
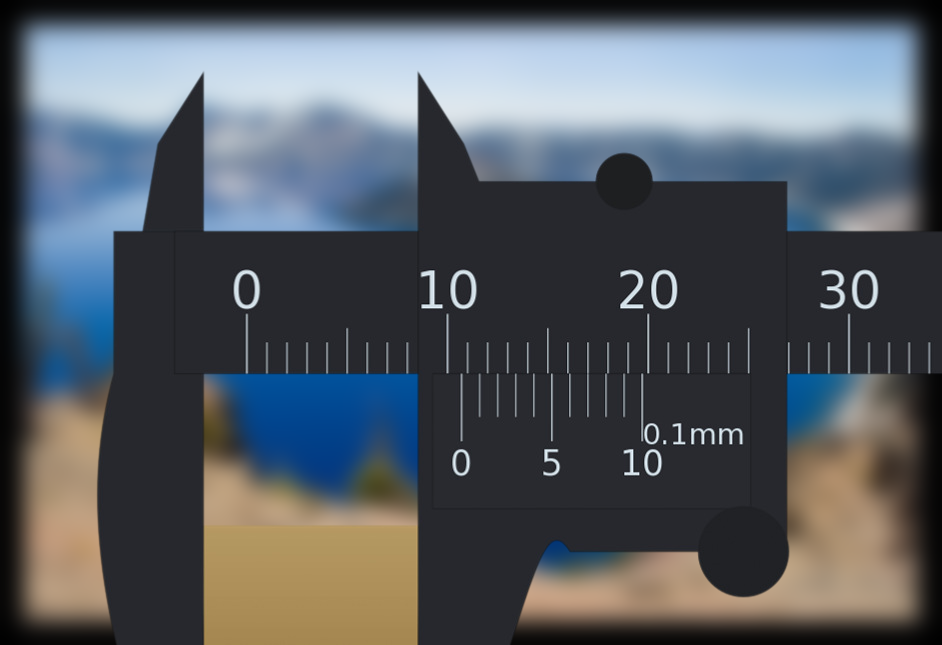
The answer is 10.7 mm
